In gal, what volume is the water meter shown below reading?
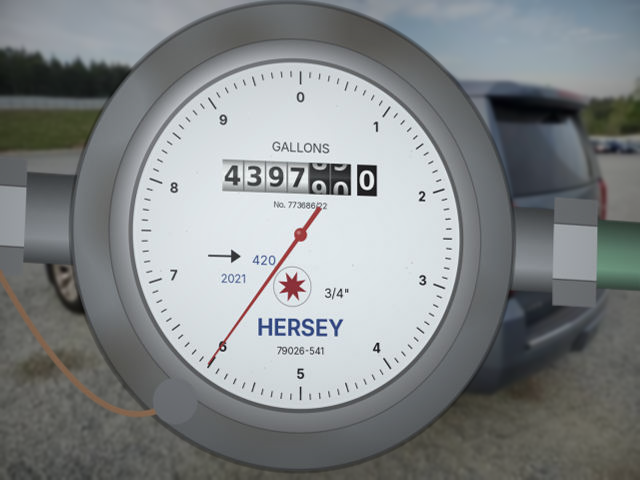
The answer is 4397896.0 gal
